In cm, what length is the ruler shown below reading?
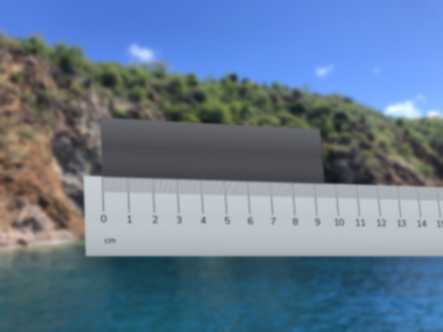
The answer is 9.5 cm
